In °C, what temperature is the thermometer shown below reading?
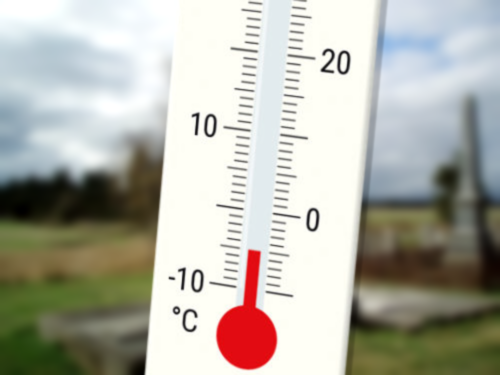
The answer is -5 °C
